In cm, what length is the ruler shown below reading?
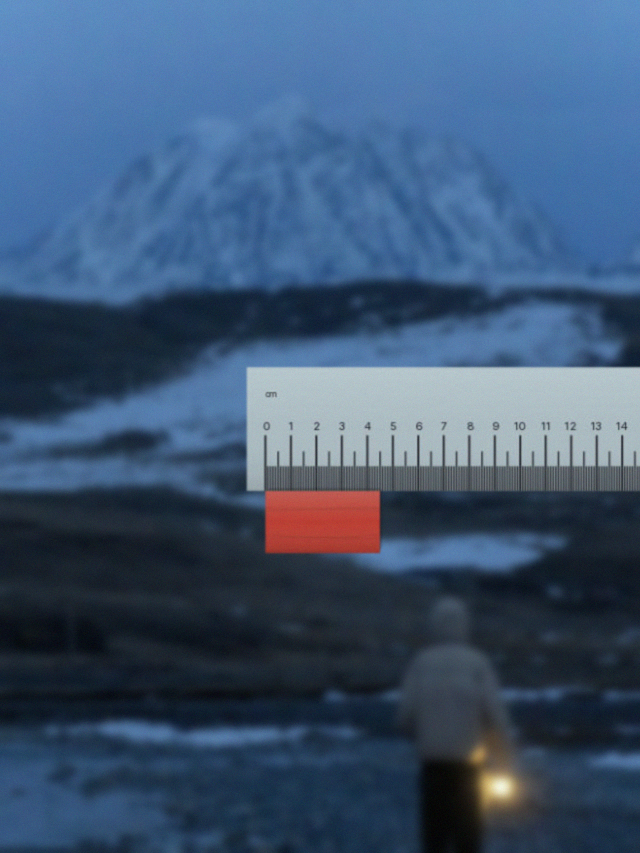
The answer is 4.5 cm
